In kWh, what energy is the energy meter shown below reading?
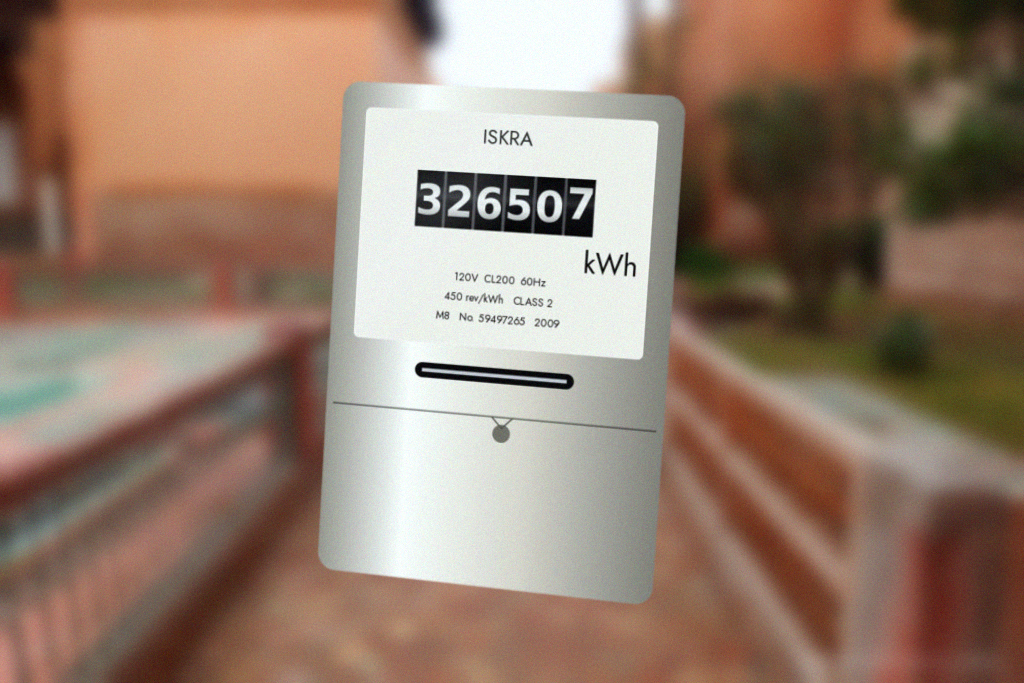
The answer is 326507 kWh
